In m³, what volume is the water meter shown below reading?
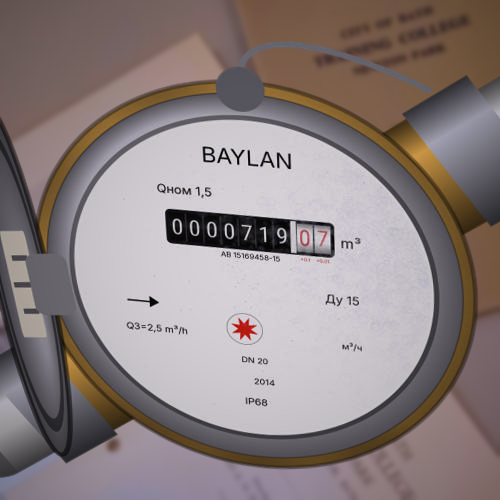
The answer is 719.07 m³
